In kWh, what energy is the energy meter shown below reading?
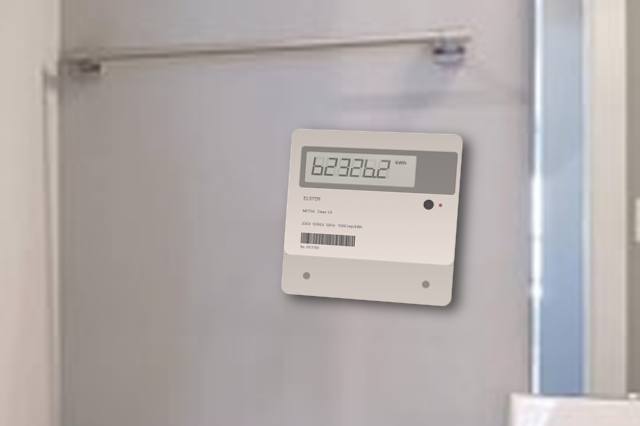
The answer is 62326.2 kWh
